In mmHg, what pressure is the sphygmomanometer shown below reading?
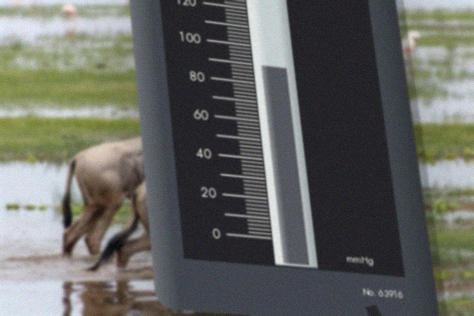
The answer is 90 mmHg
